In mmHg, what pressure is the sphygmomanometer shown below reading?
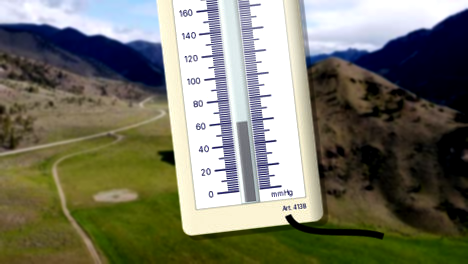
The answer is 60 mmHg
